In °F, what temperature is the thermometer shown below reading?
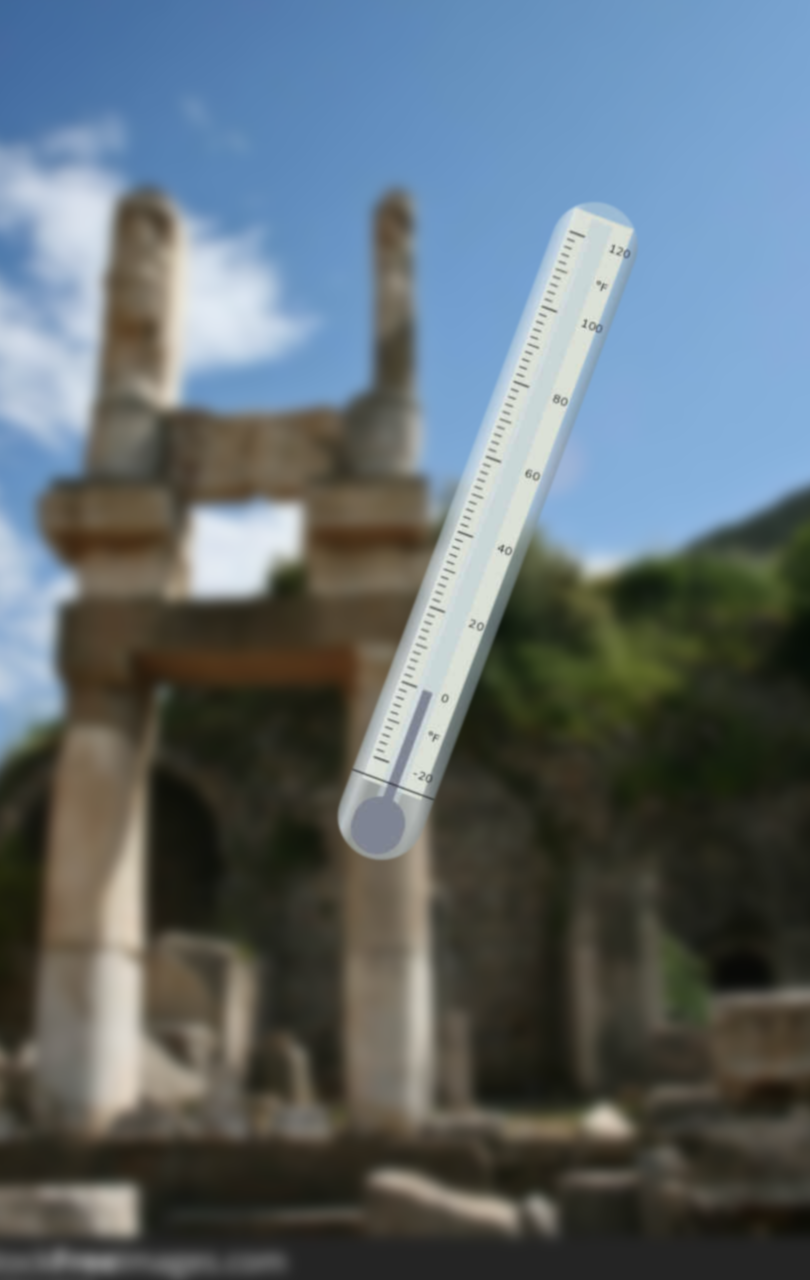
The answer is 0 °F
